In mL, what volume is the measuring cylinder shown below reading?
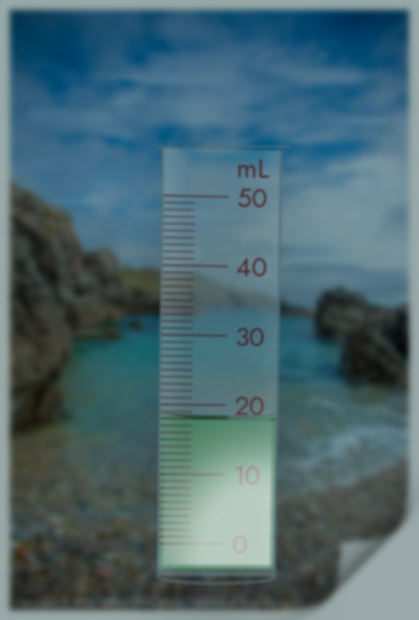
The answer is 18 mL
